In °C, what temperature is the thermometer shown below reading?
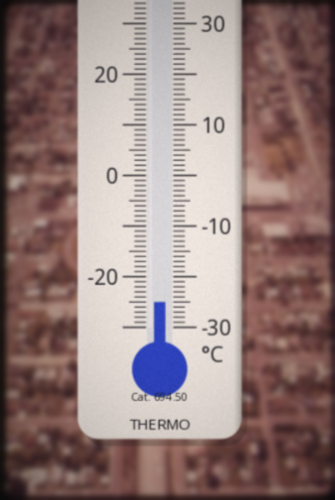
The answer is -25 °C
